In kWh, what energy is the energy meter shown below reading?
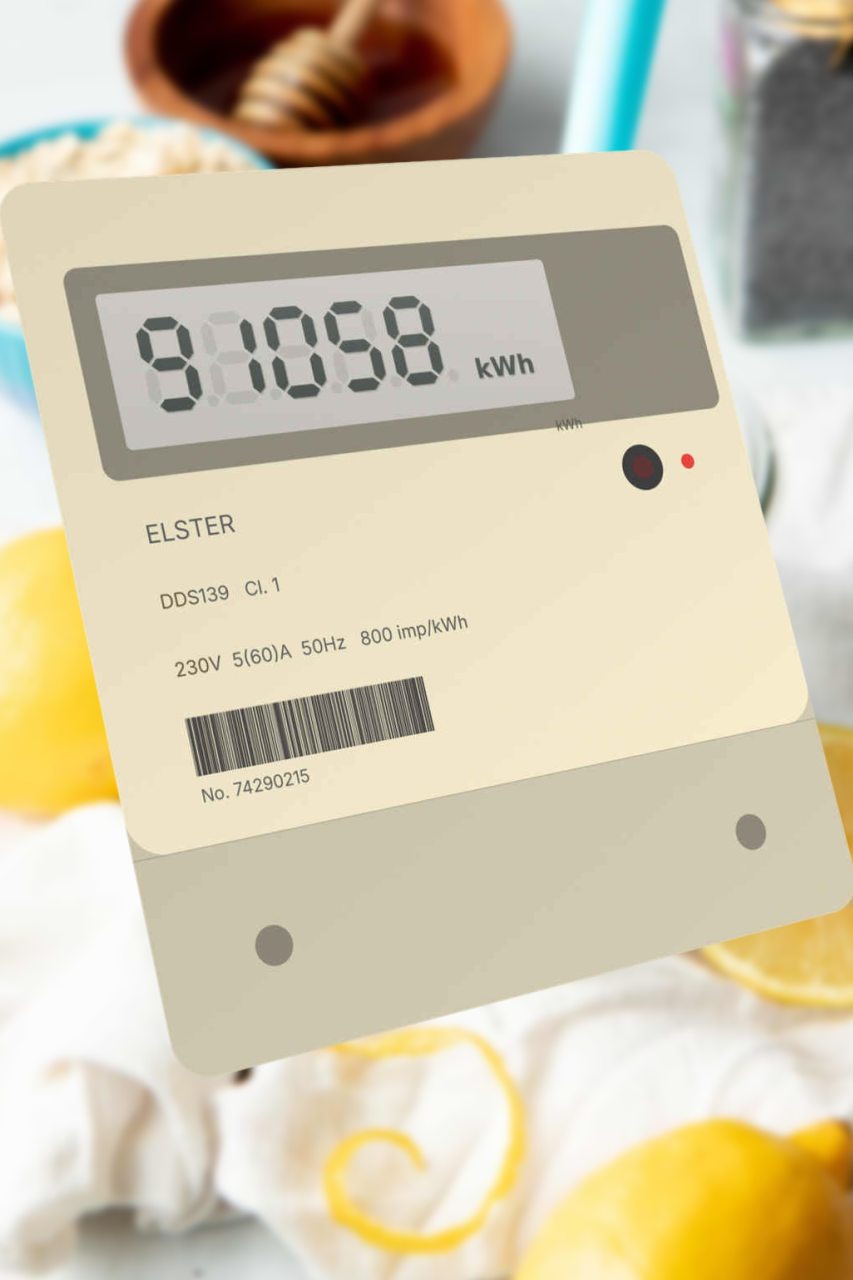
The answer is 91058 kWh
